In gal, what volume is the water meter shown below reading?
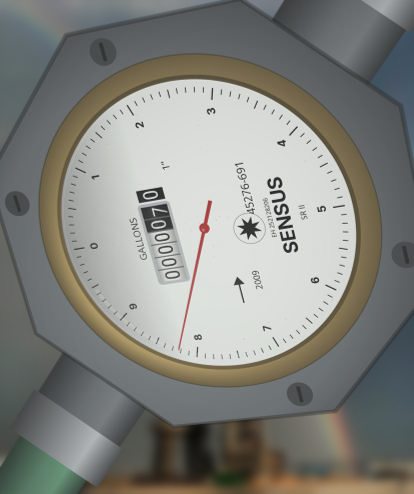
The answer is 68.2 gal
